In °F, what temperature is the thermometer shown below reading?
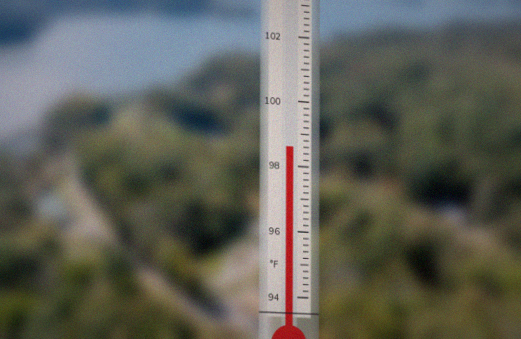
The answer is 98.6 °F
